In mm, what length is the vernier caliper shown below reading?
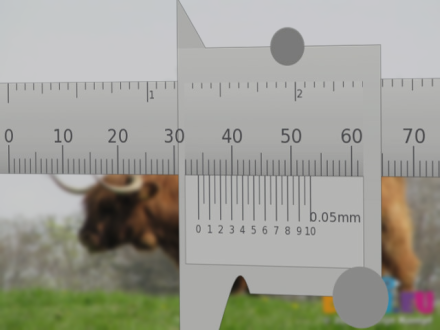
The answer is 34.2 mm
